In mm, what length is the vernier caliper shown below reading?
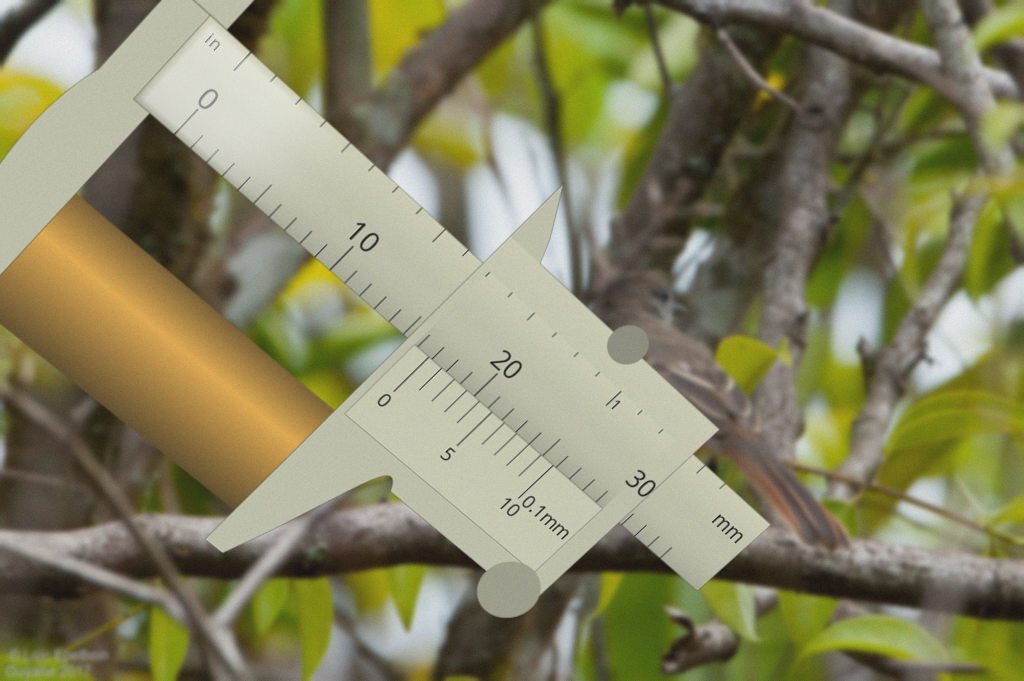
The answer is 16.8 mm
